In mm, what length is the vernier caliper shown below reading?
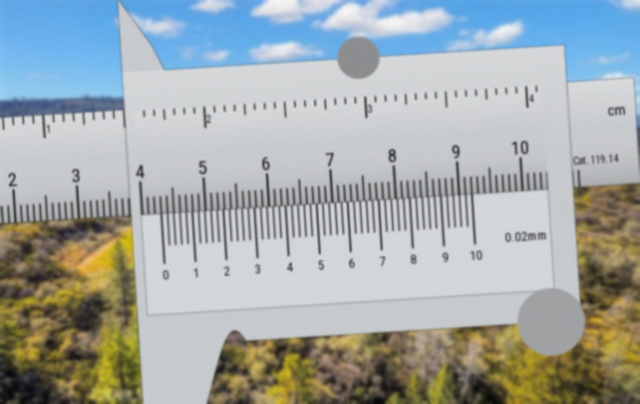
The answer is 43.0 mm
